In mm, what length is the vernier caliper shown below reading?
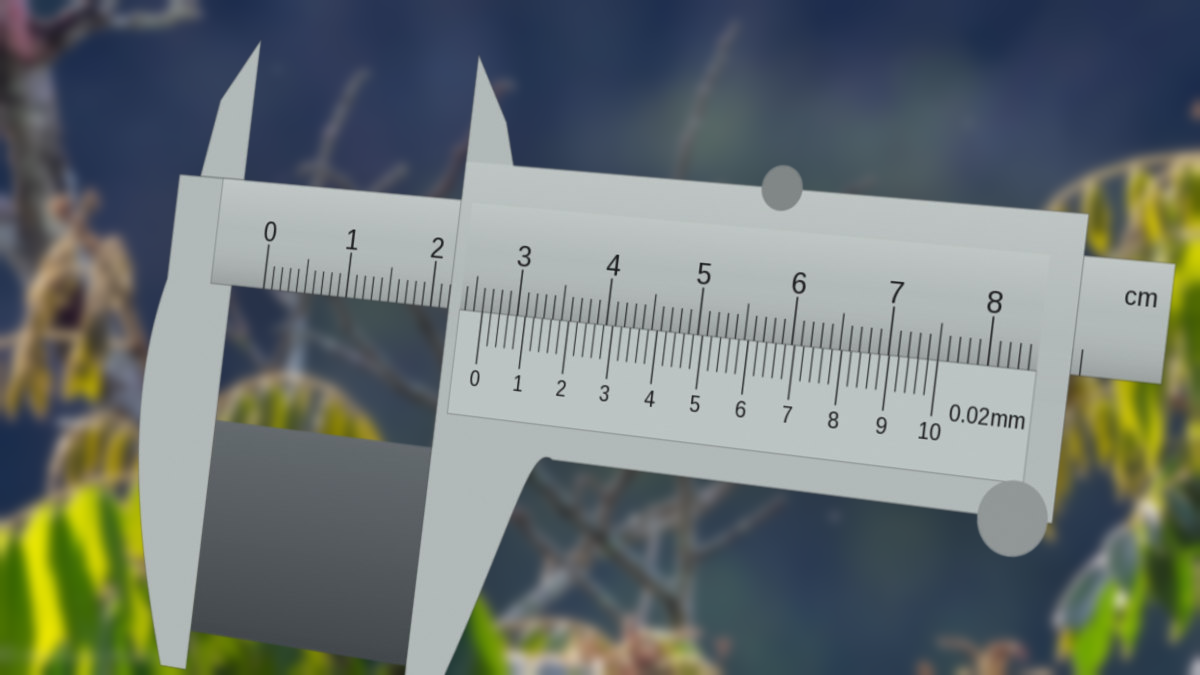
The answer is 26.0 mm
